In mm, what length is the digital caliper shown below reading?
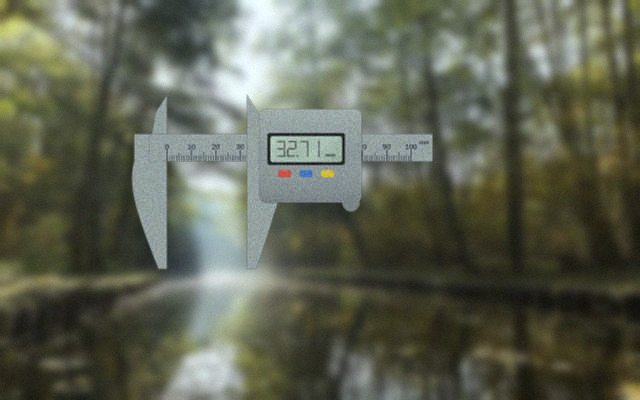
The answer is 32.71 mm
